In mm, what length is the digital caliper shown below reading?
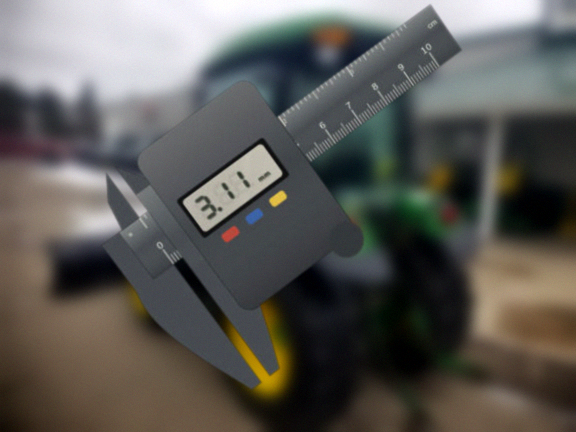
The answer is 3.11 mm
